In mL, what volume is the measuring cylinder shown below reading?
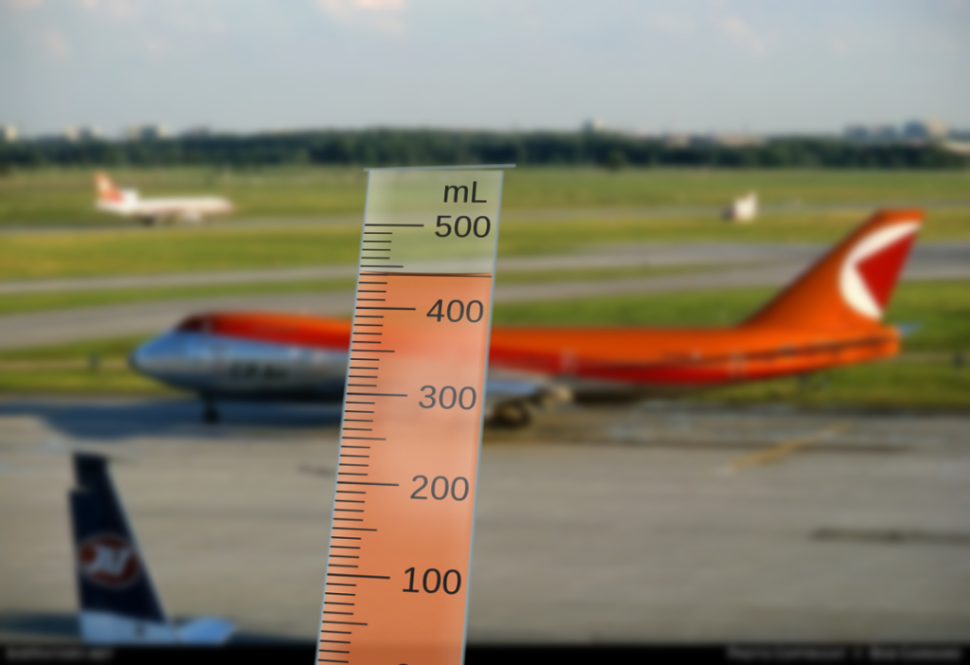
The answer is 440 mL
